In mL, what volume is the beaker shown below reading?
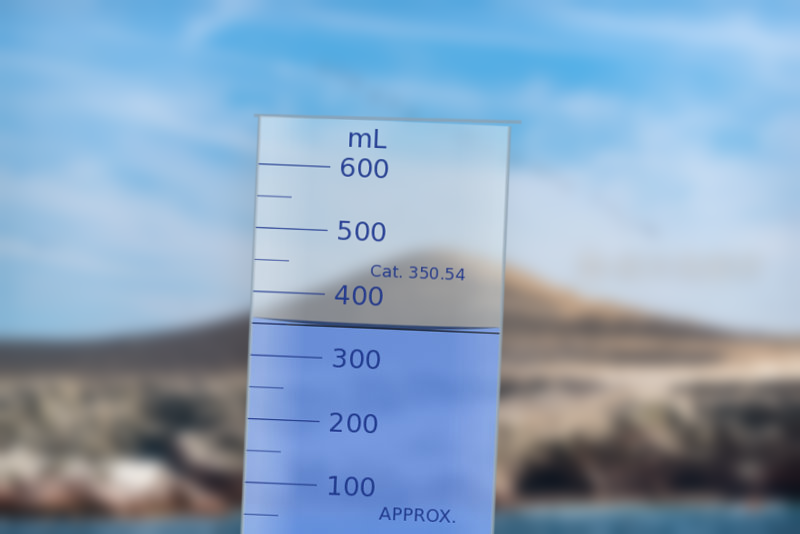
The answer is 350 mL
